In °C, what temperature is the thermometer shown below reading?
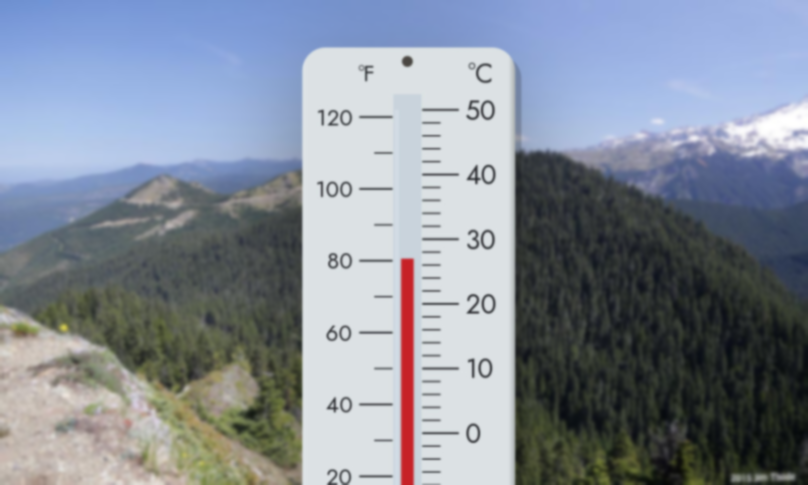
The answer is 27 °C
